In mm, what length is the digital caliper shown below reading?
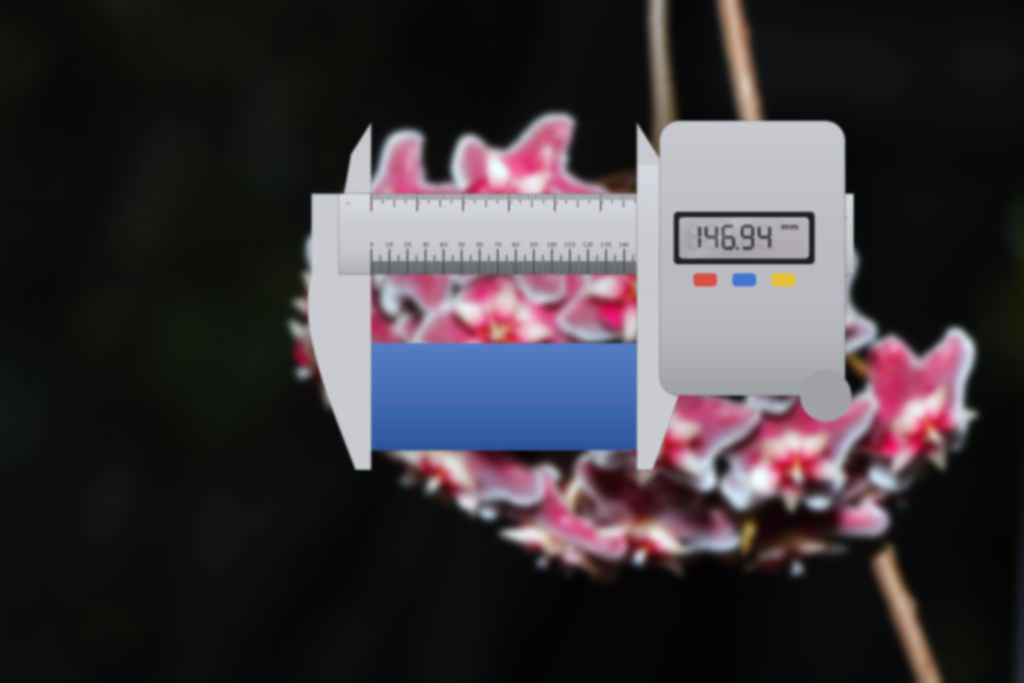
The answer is 146.94 mm
